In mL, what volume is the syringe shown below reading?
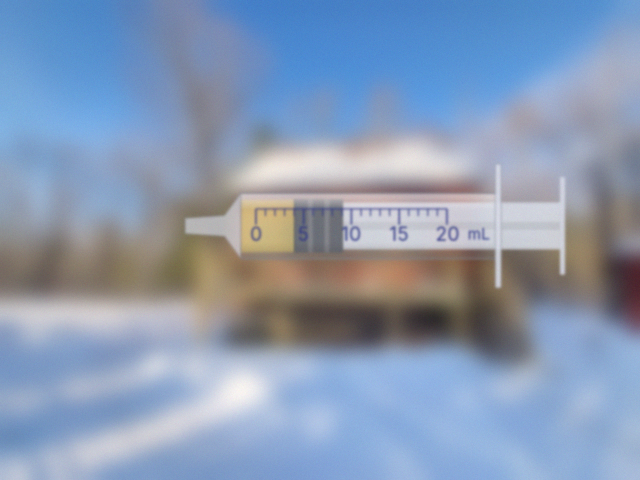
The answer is 4 mL
